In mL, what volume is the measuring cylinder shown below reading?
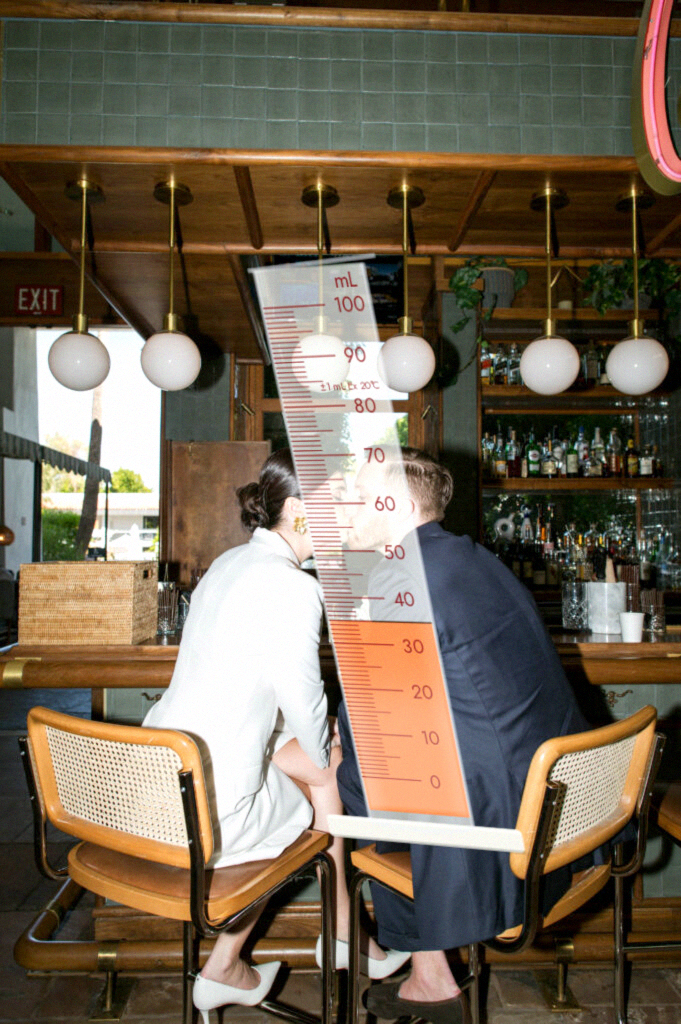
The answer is 35 mL
